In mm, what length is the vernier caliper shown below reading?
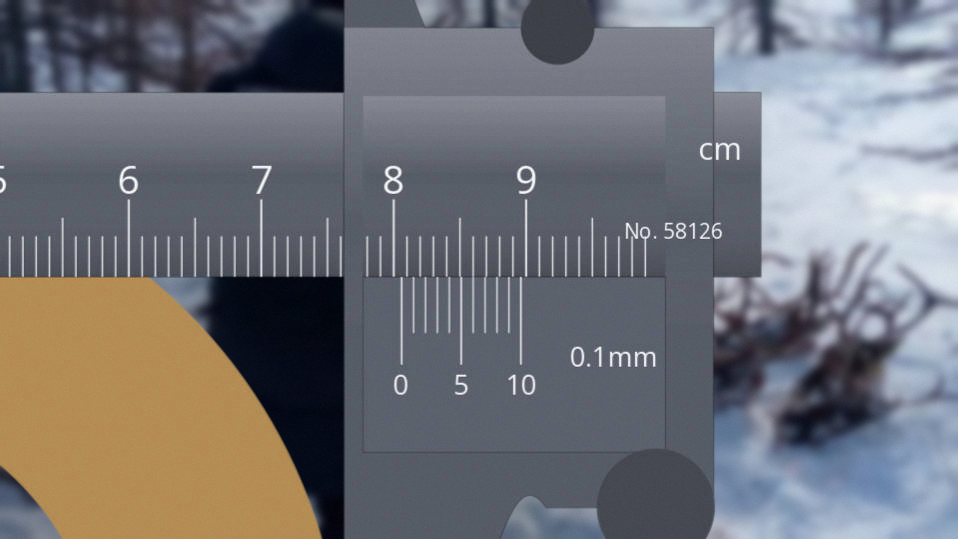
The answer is 80.6 mm
